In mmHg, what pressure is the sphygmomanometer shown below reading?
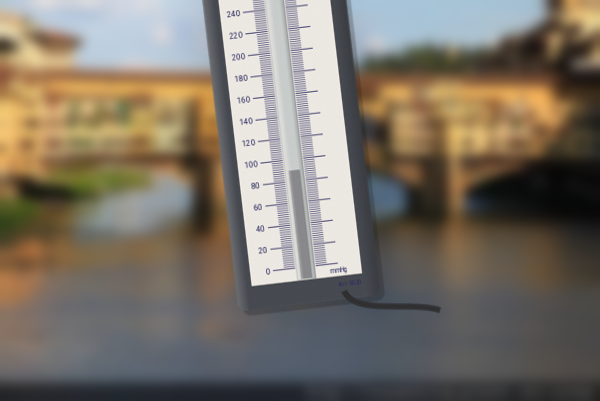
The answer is 90 mmHg
